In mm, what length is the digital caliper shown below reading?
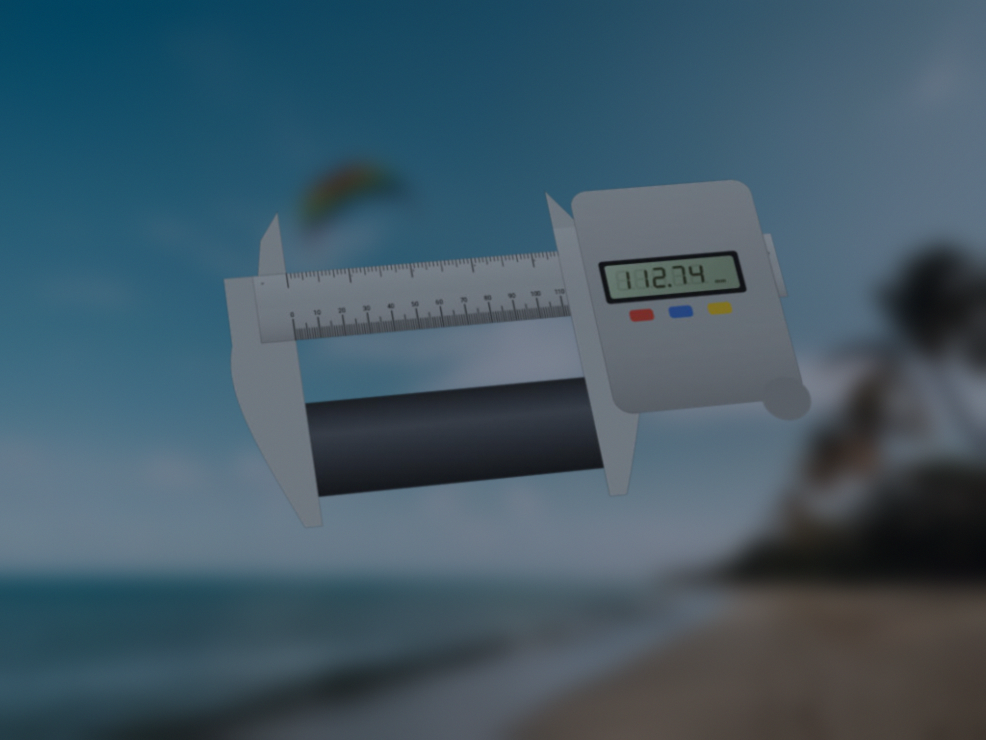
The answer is 112.74 mm
